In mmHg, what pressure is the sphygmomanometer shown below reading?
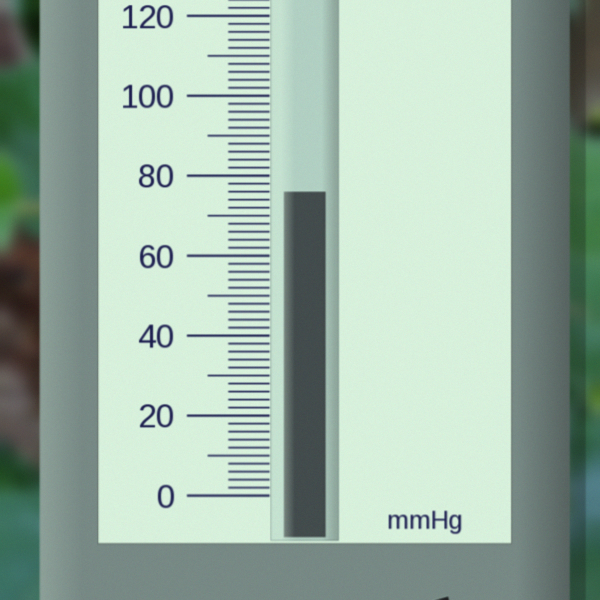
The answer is 76 mmHg
